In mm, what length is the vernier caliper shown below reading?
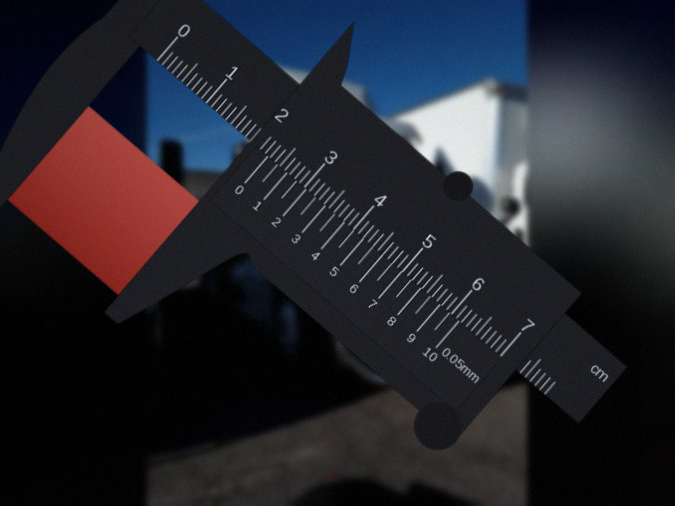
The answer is 22.6 mm
